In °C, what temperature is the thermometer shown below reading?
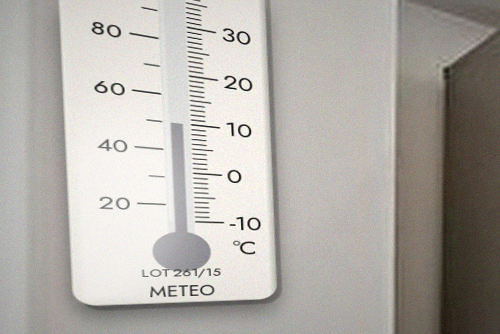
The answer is 10 °C
